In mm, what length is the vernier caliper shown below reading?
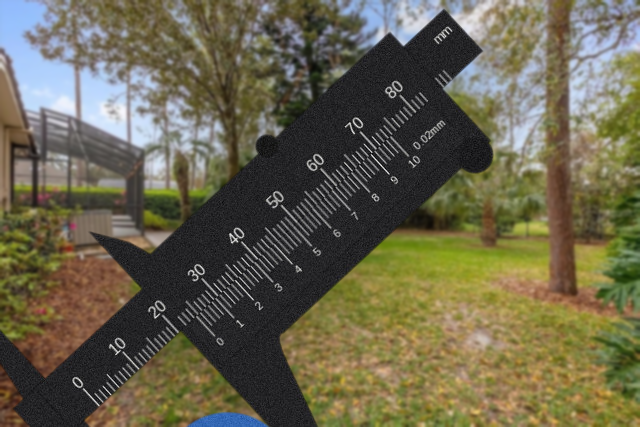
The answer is 24.5 mm
